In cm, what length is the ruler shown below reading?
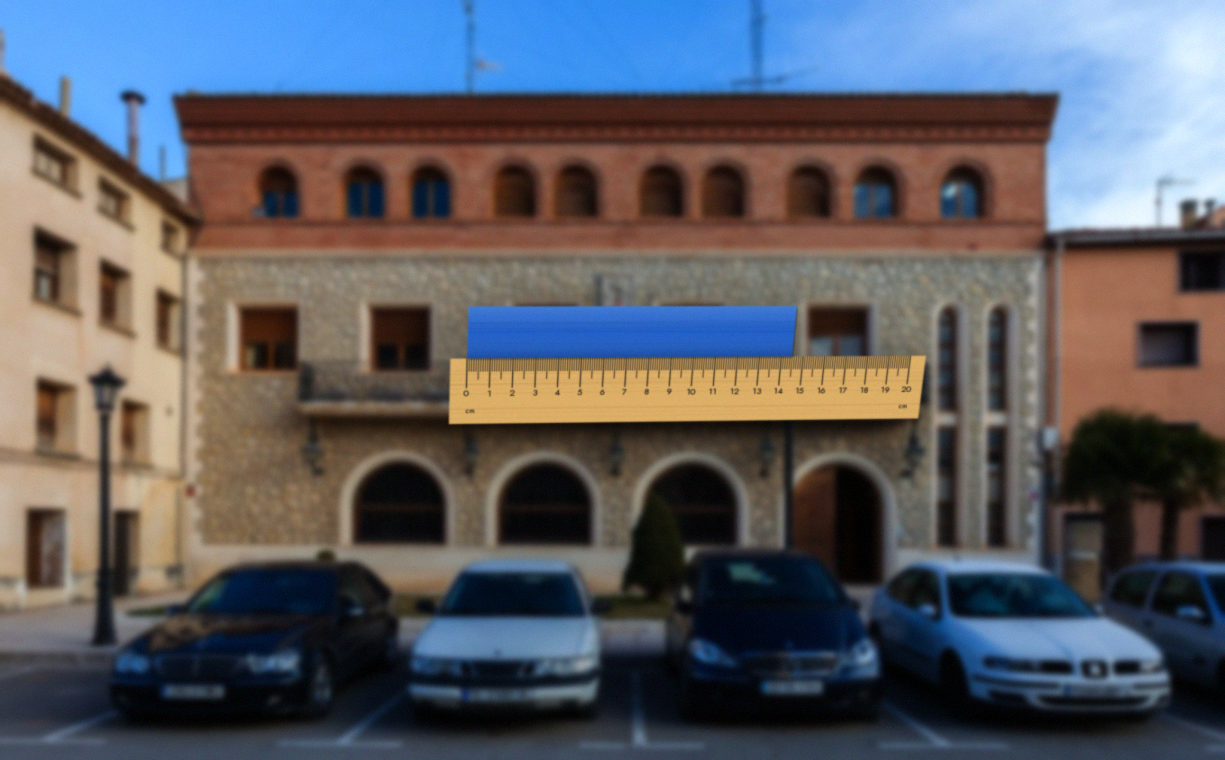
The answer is 14.5 cm
